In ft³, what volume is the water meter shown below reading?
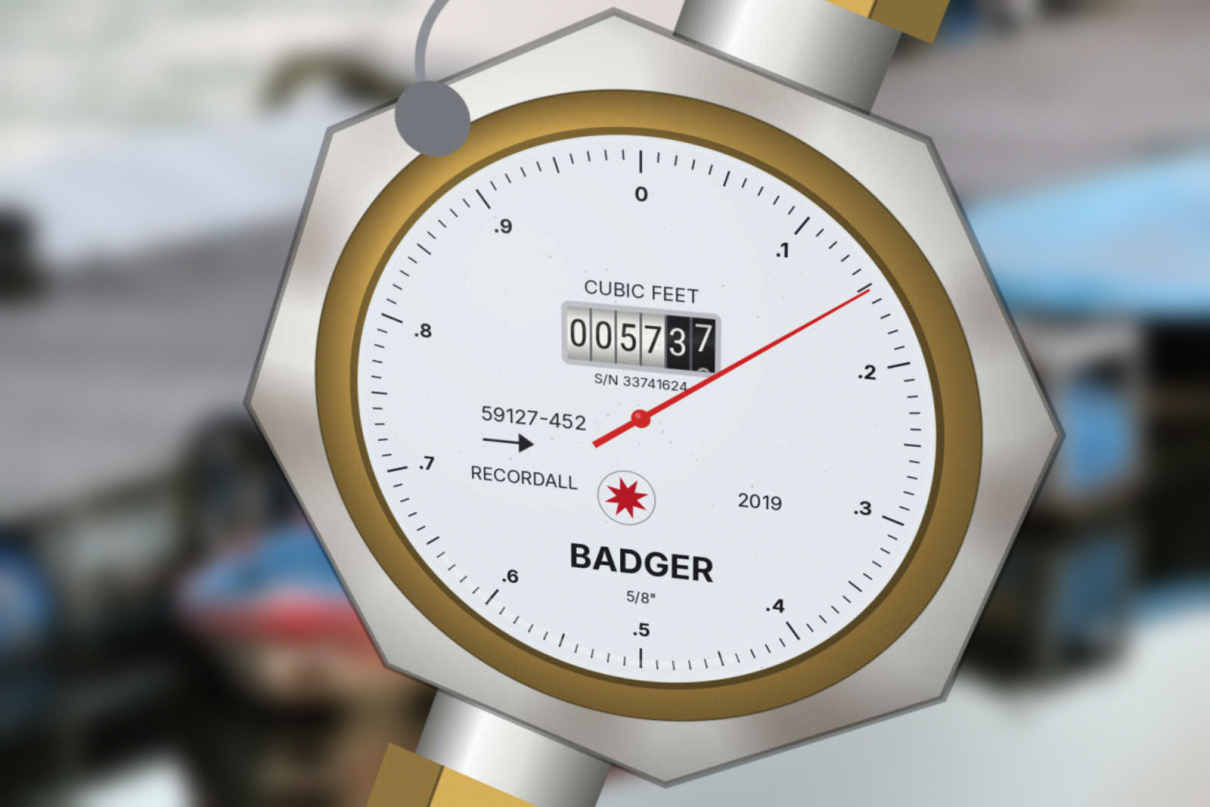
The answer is 5737.15 ft³
